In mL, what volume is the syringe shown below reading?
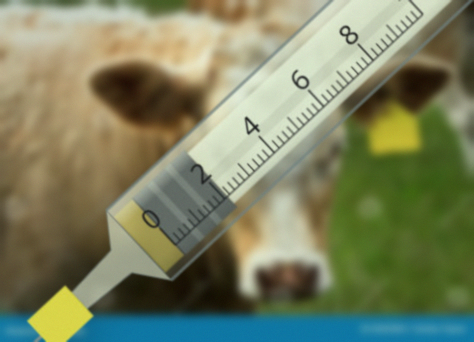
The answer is 0 mL
